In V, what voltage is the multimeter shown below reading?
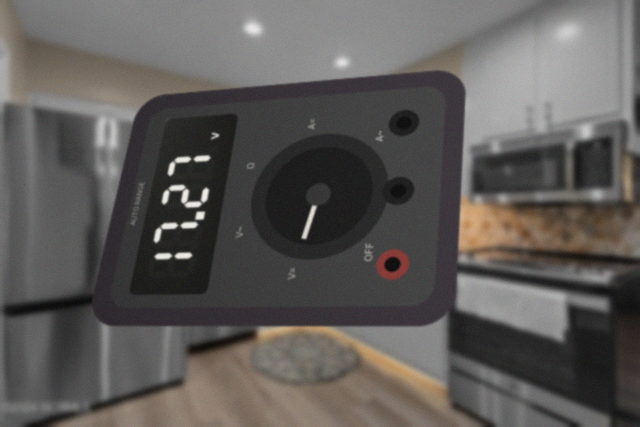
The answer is 17.27 V
